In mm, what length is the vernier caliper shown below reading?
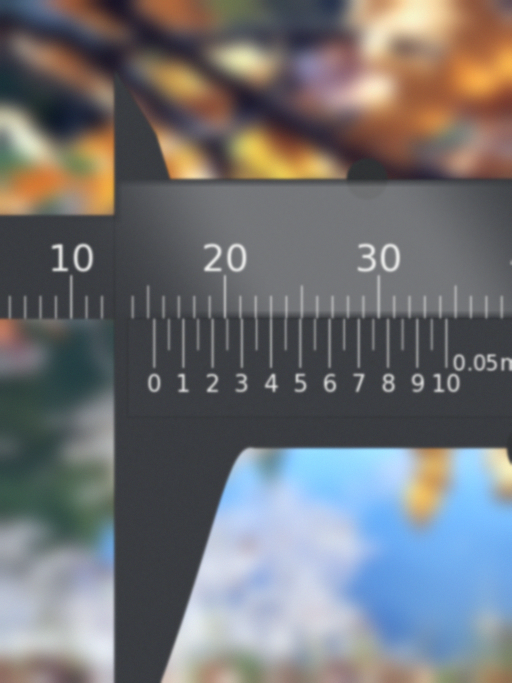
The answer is 15.4 mm
